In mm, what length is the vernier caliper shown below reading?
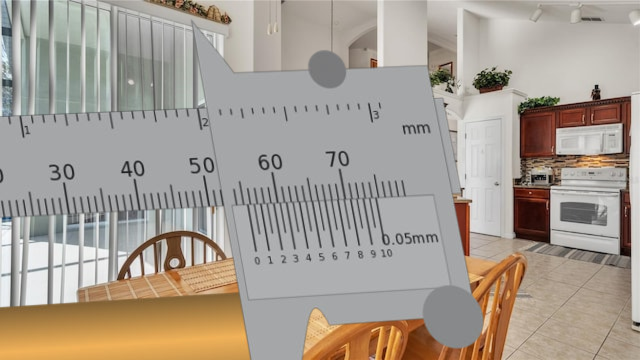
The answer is 55.6 mm
